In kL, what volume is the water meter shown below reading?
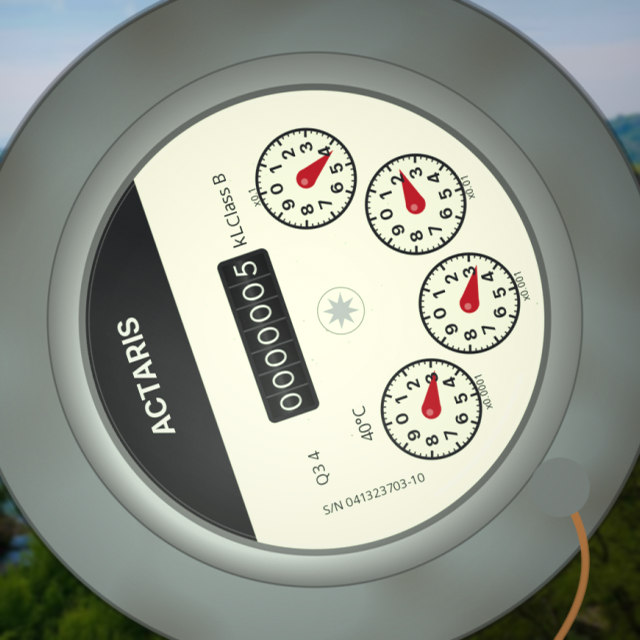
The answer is 5.4233 kL
